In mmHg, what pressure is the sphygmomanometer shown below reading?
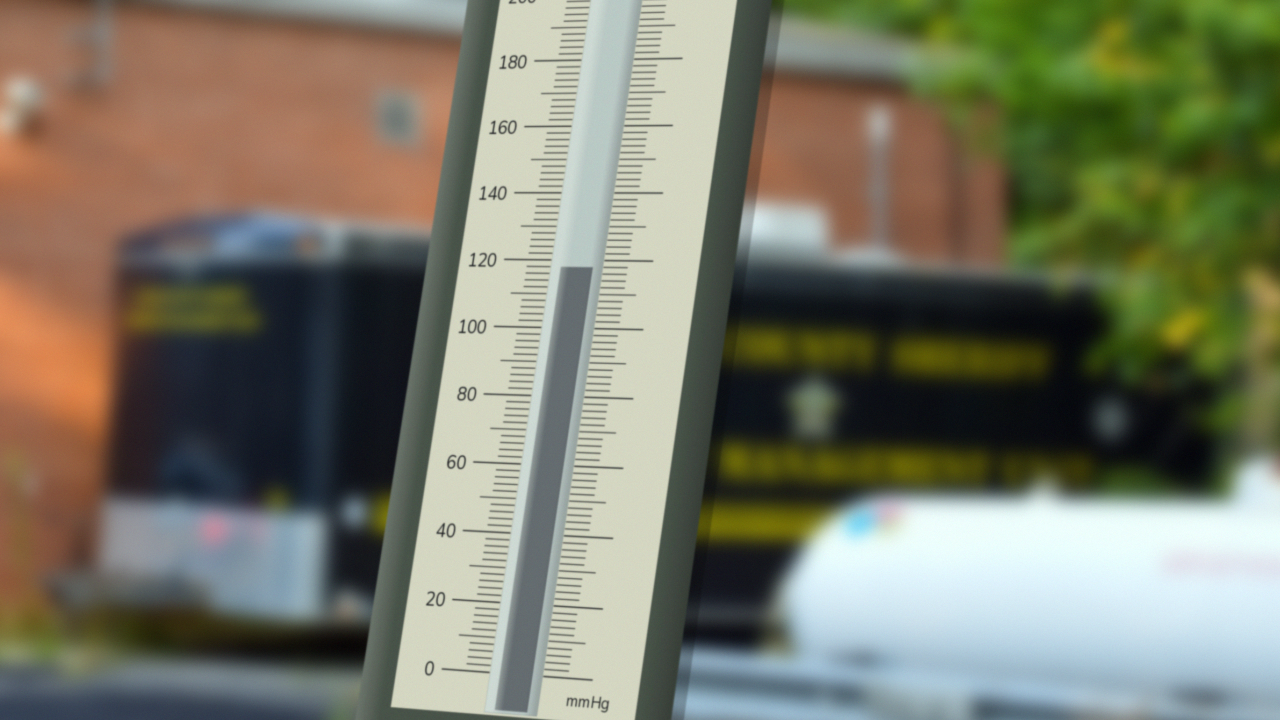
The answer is 118 mmHg
